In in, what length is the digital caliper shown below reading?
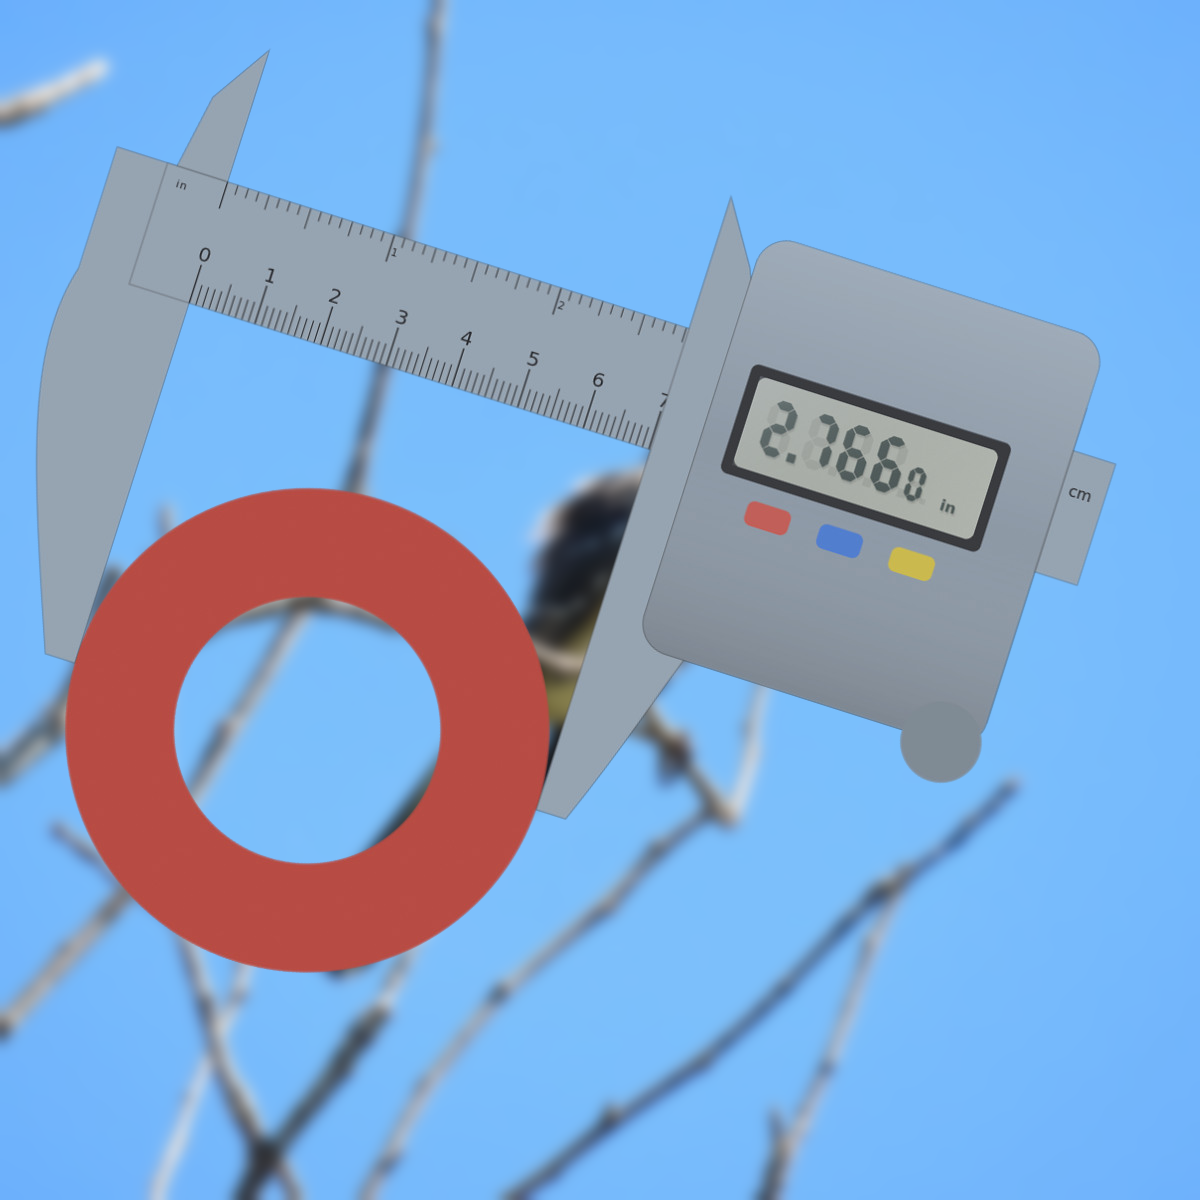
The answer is 2.7660 in
